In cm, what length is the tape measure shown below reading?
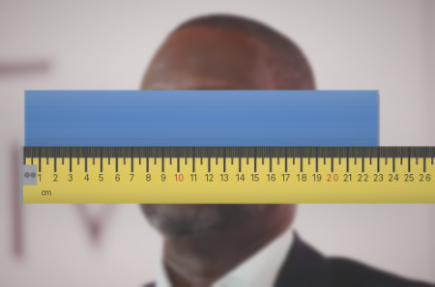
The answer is 23 cm
